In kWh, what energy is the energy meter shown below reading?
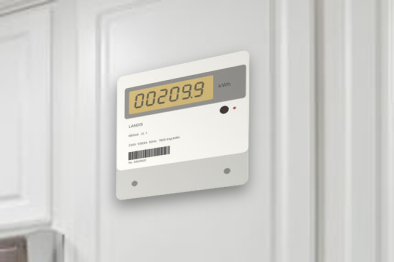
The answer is 209.9 kWh
